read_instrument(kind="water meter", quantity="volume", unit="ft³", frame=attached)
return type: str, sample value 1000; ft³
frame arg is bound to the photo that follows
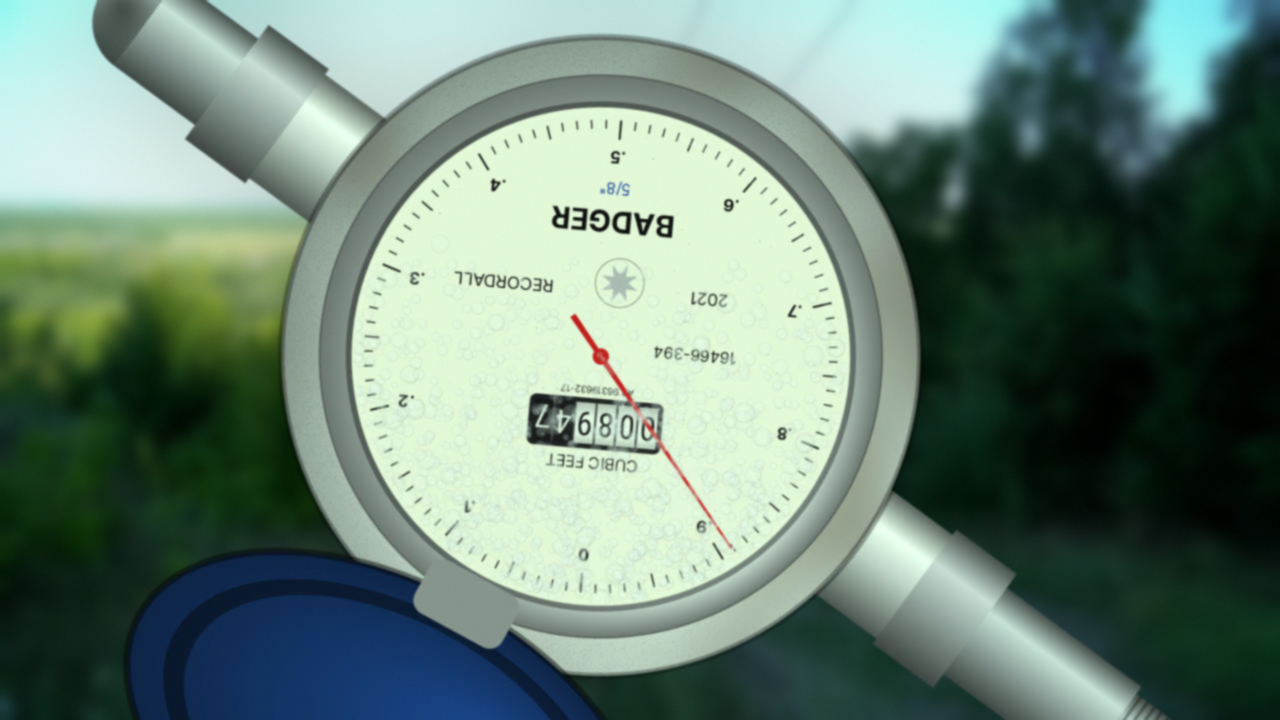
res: 8946.89; ft³
